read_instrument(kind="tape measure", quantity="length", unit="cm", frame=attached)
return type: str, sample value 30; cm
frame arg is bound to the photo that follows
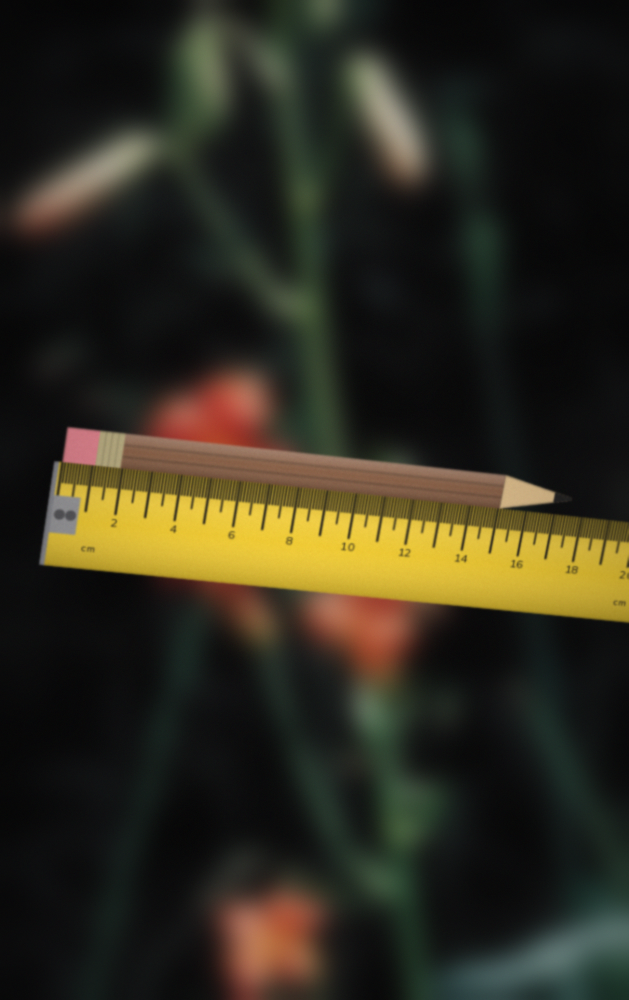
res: 17.5; cm
